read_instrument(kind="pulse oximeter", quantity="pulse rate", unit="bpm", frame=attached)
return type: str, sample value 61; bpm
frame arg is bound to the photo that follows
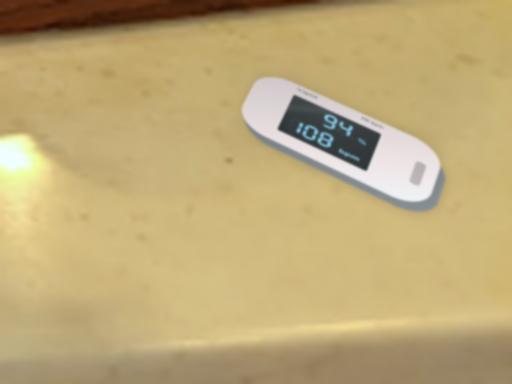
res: 108; bpm
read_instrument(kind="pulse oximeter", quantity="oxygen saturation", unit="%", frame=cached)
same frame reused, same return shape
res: 94; %
